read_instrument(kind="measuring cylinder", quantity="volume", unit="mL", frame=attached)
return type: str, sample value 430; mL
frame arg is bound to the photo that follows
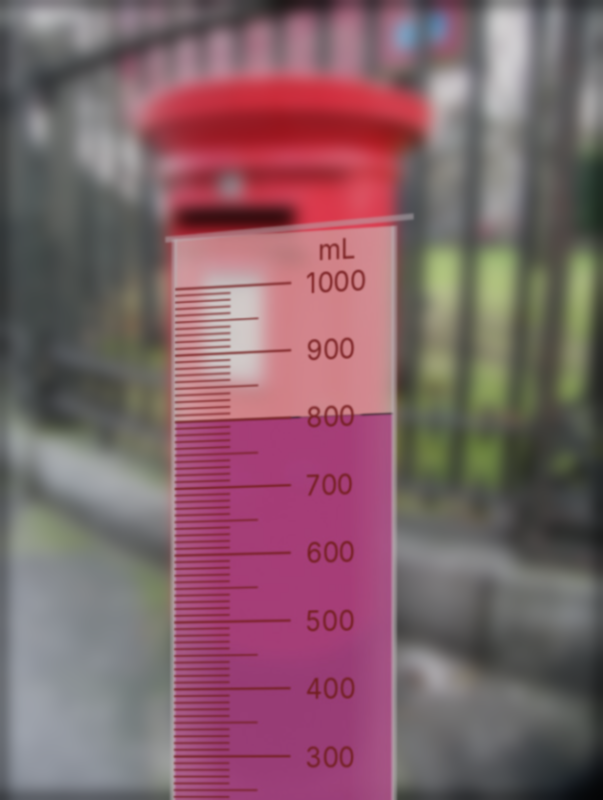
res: 800; mL
